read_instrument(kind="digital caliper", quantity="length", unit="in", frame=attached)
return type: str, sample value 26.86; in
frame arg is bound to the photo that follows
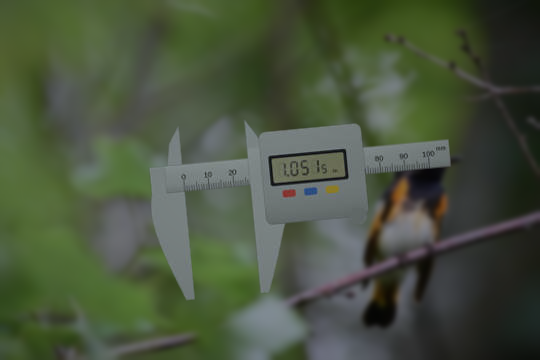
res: 1.0515; in
